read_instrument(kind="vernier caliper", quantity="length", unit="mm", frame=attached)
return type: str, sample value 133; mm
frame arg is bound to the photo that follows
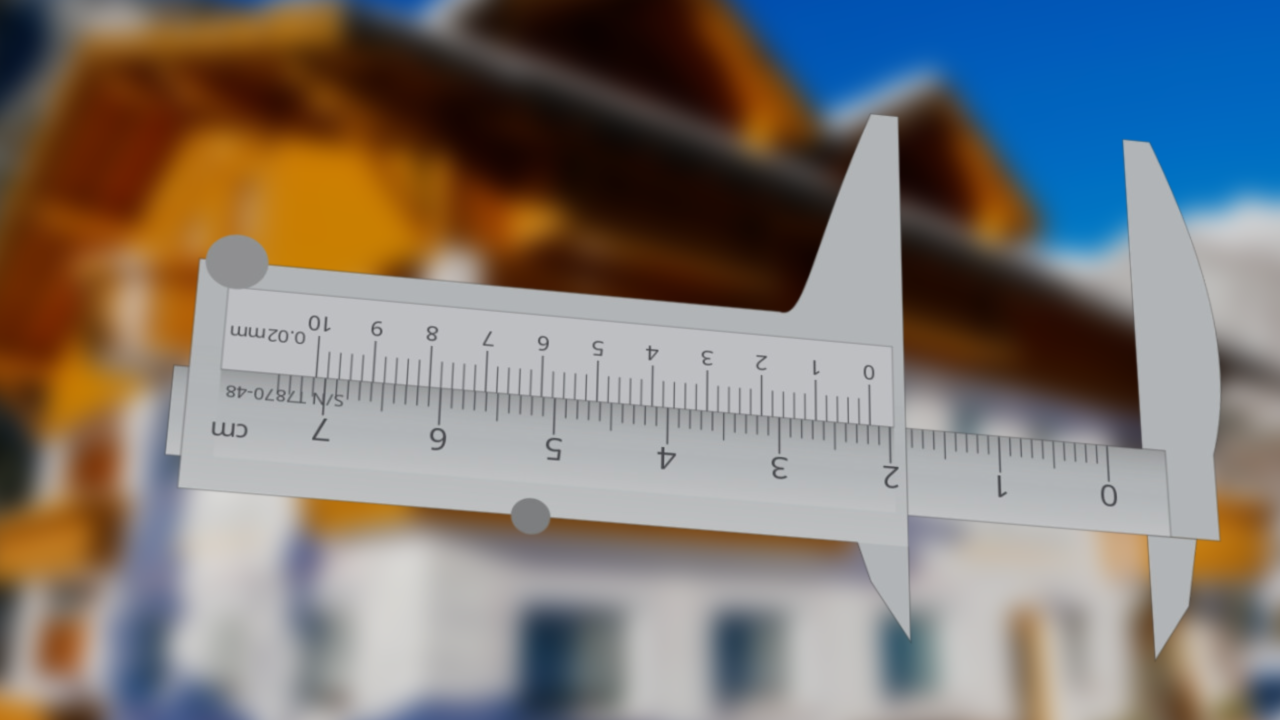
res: 21.8; mm
